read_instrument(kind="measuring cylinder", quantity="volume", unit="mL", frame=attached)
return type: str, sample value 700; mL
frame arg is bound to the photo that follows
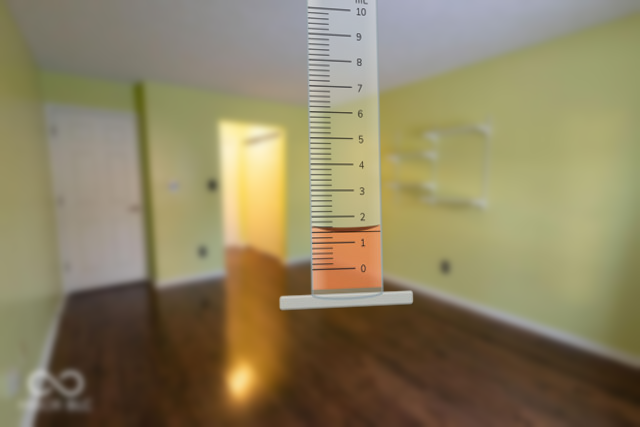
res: 1.4; mL
